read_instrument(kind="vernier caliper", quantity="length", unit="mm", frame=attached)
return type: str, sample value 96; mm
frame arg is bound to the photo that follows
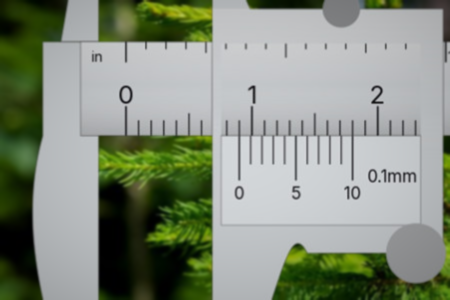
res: 9.0; mm
